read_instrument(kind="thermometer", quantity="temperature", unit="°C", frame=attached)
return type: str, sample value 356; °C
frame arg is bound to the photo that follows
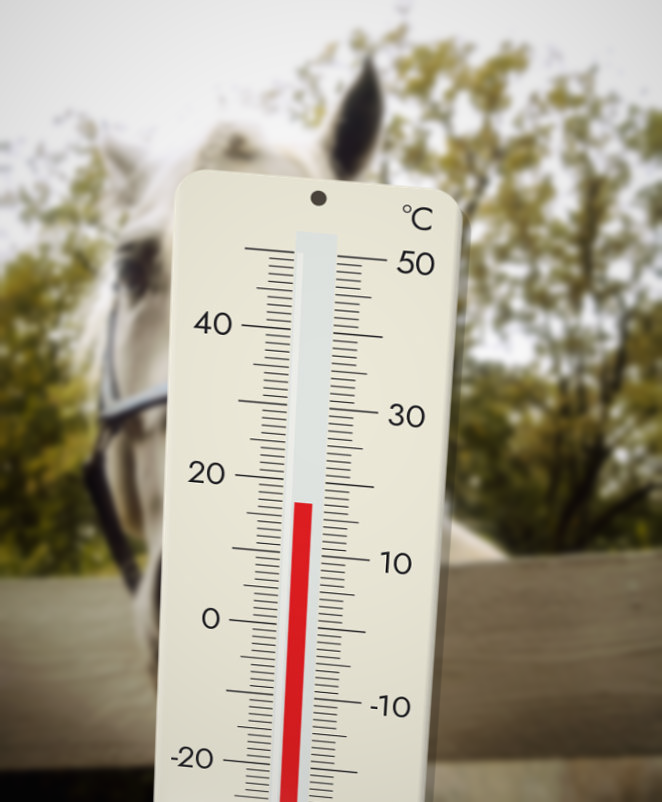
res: 17; °C
